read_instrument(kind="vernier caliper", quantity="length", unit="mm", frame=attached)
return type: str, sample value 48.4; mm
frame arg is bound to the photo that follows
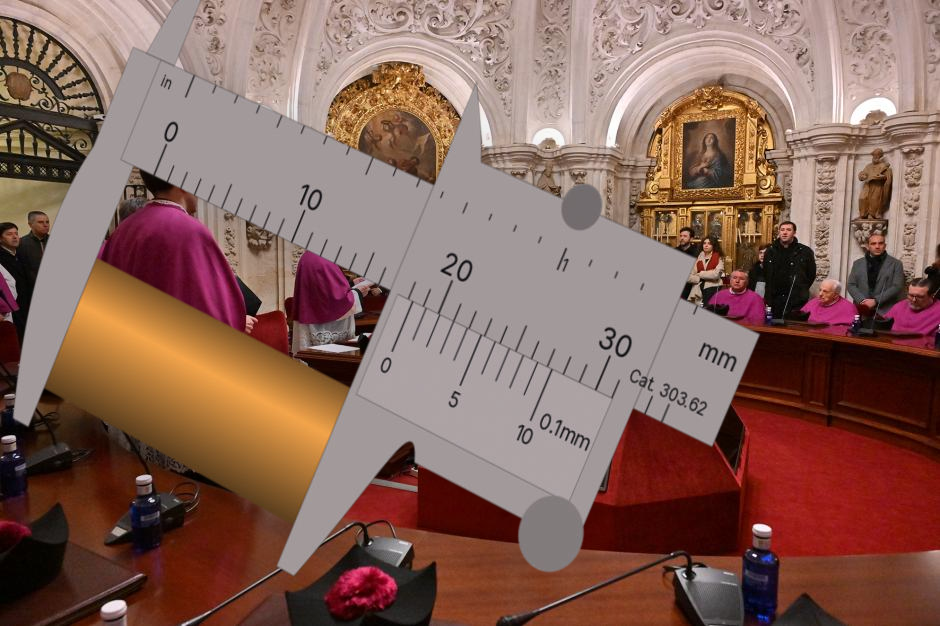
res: 18.3; mm
